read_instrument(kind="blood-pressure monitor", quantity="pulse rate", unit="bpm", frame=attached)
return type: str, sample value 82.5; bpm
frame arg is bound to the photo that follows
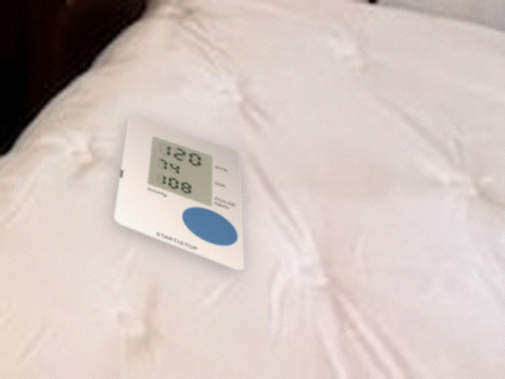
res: 108; bpm
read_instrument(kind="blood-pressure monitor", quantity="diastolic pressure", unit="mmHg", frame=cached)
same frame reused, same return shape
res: 74; mmHg
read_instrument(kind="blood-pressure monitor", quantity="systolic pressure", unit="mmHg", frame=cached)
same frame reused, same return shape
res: 120; mmHg
